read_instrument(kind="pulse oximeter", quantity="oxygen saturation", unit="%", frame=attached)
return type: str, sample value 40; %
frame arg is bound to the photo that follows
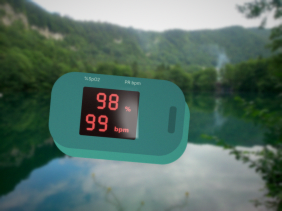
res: 98; %
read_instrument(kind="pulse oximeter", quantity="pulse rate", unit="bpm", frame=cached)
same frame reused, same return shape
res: 99; bpm
